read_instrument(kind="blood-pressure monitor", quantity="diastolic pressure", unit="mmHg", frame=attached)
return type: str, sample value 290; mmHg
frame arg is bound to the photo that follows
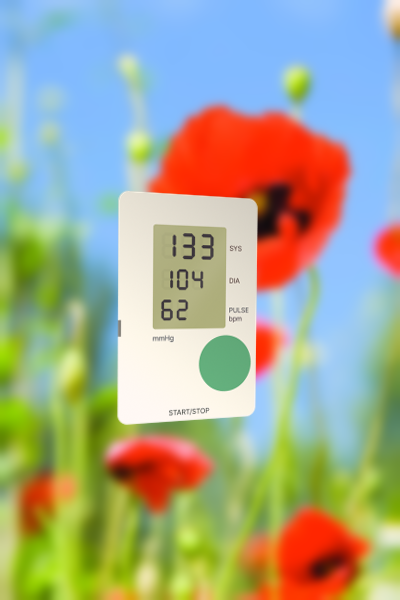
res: 104; mmHg
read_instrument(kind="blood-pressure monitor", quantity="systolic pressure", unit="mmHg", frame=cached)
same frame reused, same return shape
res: 133; mmHg
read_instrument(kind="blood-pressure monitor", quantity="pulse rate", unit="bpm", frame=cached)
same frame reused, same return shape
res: 62; bpm
